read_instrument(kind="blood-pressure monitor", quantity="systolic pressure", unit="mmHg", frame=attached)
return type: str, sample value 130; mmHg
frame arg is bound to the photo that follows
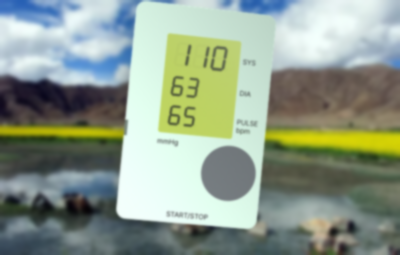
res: 110; mmHg
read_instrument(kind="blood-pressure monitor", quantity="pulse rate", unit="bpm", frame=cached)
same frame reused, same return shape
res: 65; bpm
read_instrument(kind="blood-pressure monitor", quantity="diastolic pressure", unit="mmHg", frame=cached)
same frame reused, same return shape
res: 63; mmHg
